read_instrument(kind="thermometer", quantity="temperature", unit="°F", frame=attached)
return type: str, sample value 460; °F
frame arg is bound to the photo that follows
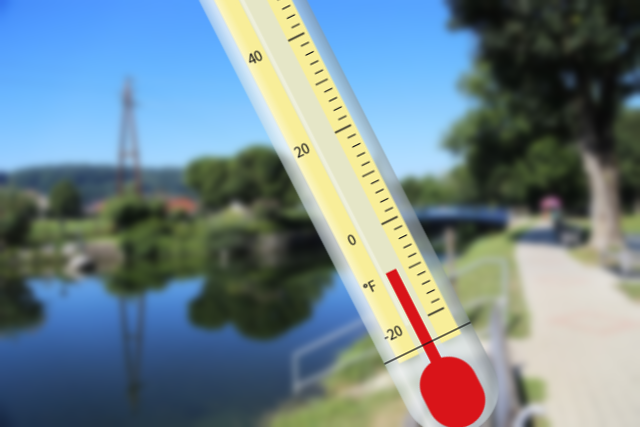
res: -9; °F
